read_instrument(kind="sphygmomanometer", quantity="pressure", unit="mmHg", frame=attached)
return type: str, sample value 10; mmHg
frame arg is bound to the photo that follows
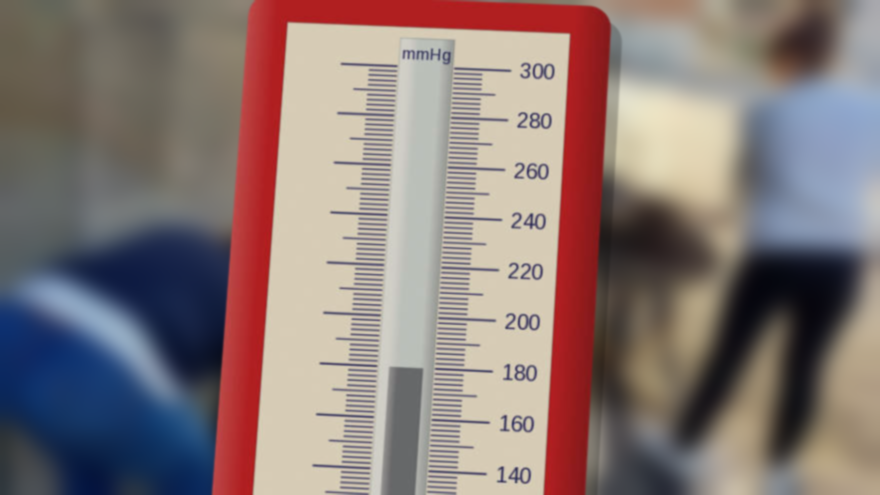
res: 180; mmHg
